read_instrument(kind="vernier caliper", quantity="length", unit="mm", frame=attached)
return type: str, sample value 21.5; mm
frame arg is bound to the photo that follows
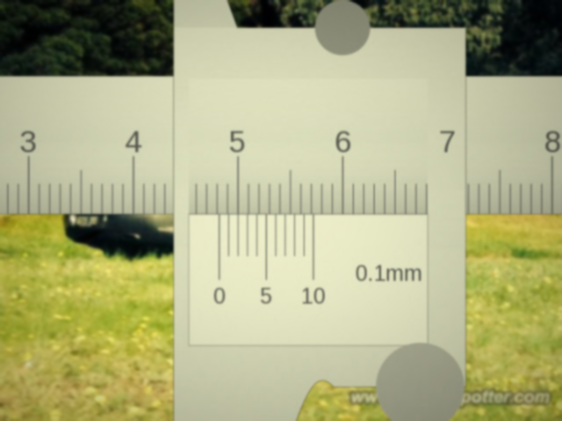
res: 48.2; mm
